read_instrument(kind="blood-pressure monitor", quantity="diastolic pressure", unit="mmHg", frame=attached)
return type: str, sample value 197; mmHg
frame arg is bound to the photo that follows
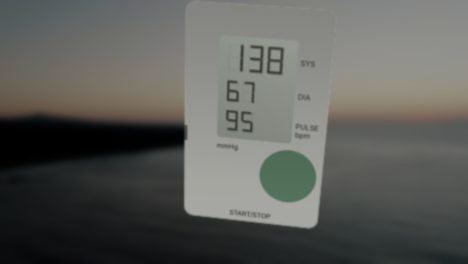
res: 67; mmHg
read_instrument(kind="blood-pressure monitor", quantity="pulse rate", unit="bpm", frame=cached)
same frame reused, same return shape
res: 95; bpm
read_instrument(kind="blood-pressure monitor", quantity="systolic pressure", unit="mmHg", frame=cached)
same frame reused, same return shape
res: 138; mmHg
